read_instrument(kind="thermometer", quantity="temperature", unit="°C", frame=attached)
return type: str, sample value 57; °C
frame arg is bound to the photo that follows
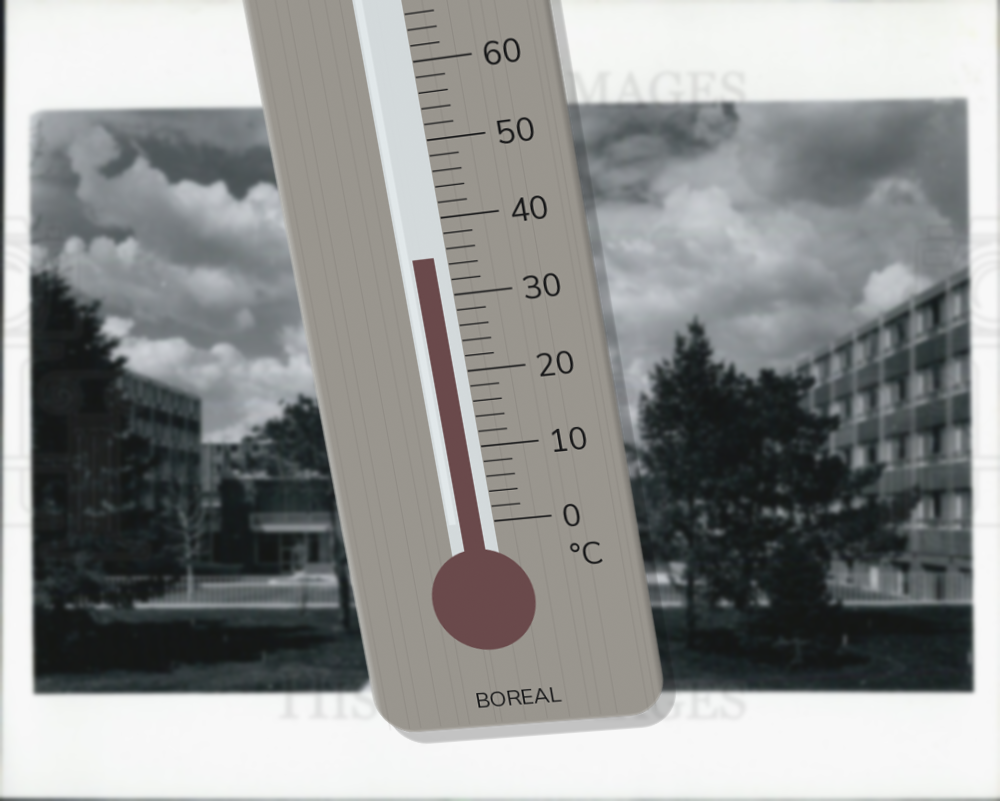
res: 35; °C
